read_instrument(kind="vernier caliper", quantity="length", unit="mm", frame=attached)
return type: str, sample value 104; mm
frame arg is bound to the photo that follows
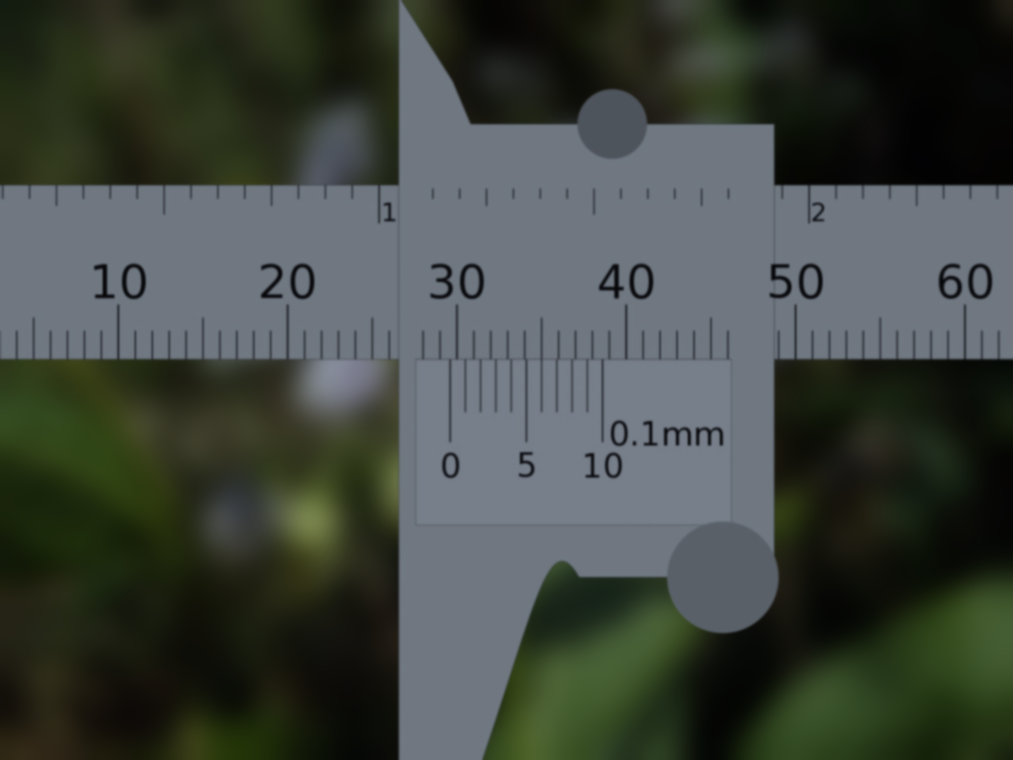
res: 29.6; mm
